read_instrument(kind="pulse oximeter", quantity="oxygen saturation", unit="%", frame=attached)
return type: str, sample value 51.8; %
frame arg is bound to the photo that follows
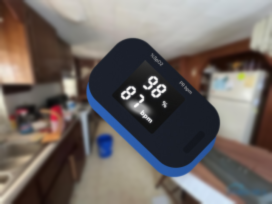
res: 98; %
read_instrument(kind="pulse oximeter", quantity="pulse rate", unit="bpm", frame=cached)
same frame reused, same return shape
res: 87; bpm
